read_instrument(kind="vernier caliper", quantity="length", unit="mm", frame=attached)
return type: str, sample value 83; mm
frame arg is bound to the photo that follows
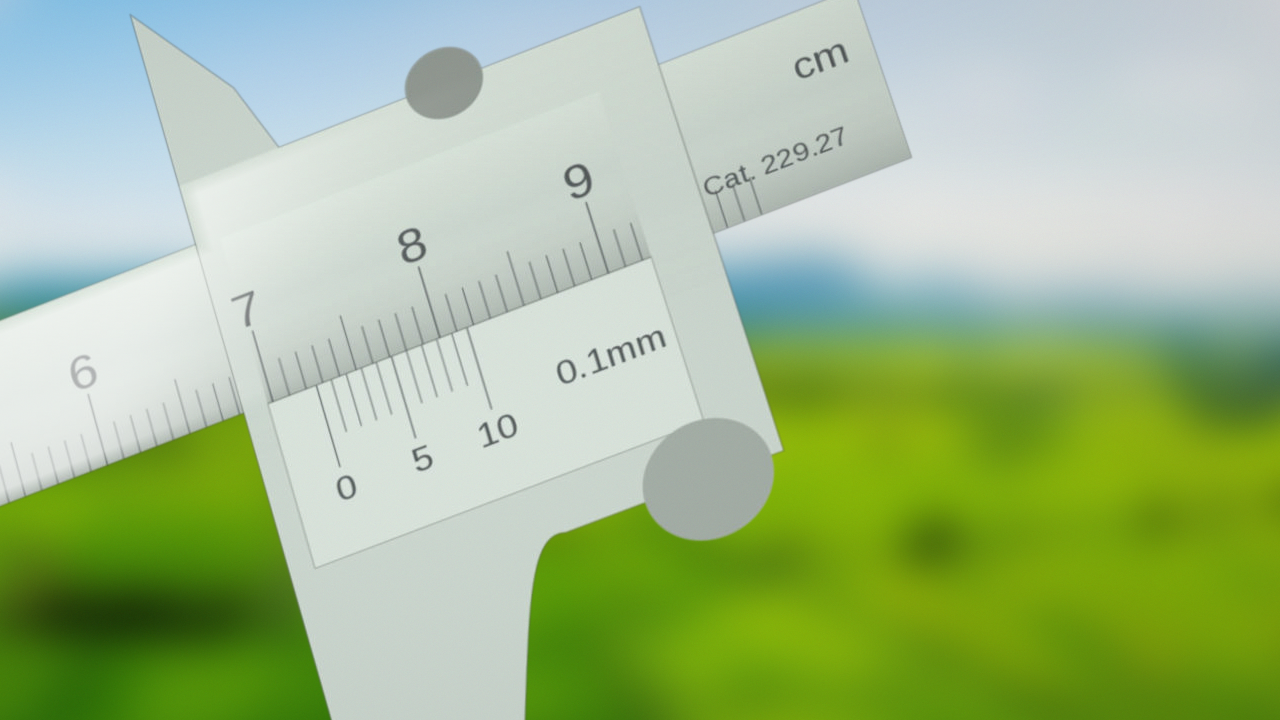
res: 72.6; mm
